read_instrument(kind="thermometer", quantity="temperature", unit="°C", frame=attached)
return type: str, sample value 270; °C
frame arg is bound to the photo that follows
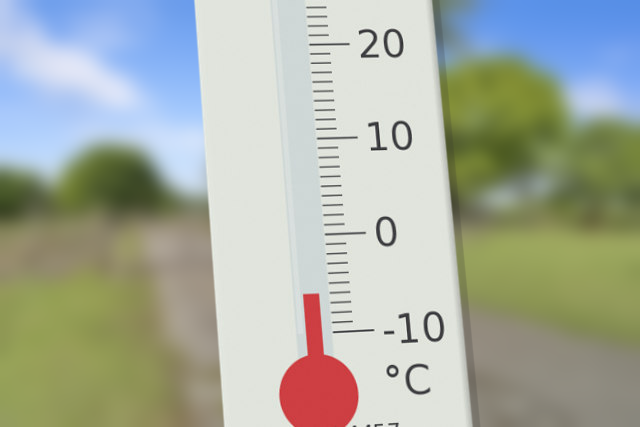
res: -6; °C
